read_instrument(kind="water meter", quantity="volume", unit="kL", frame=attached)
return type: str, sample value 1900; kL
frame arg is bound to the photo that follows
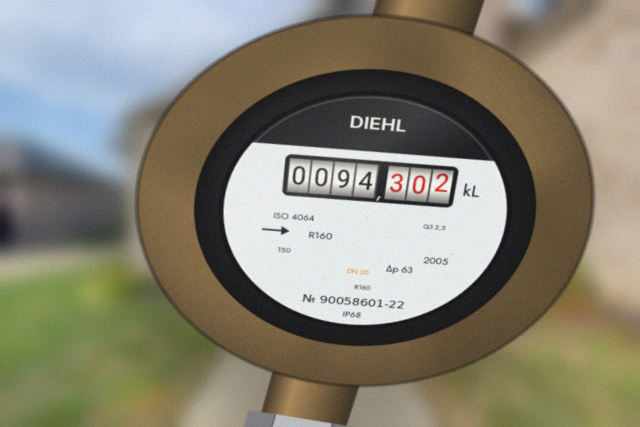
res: 94.302; kL
